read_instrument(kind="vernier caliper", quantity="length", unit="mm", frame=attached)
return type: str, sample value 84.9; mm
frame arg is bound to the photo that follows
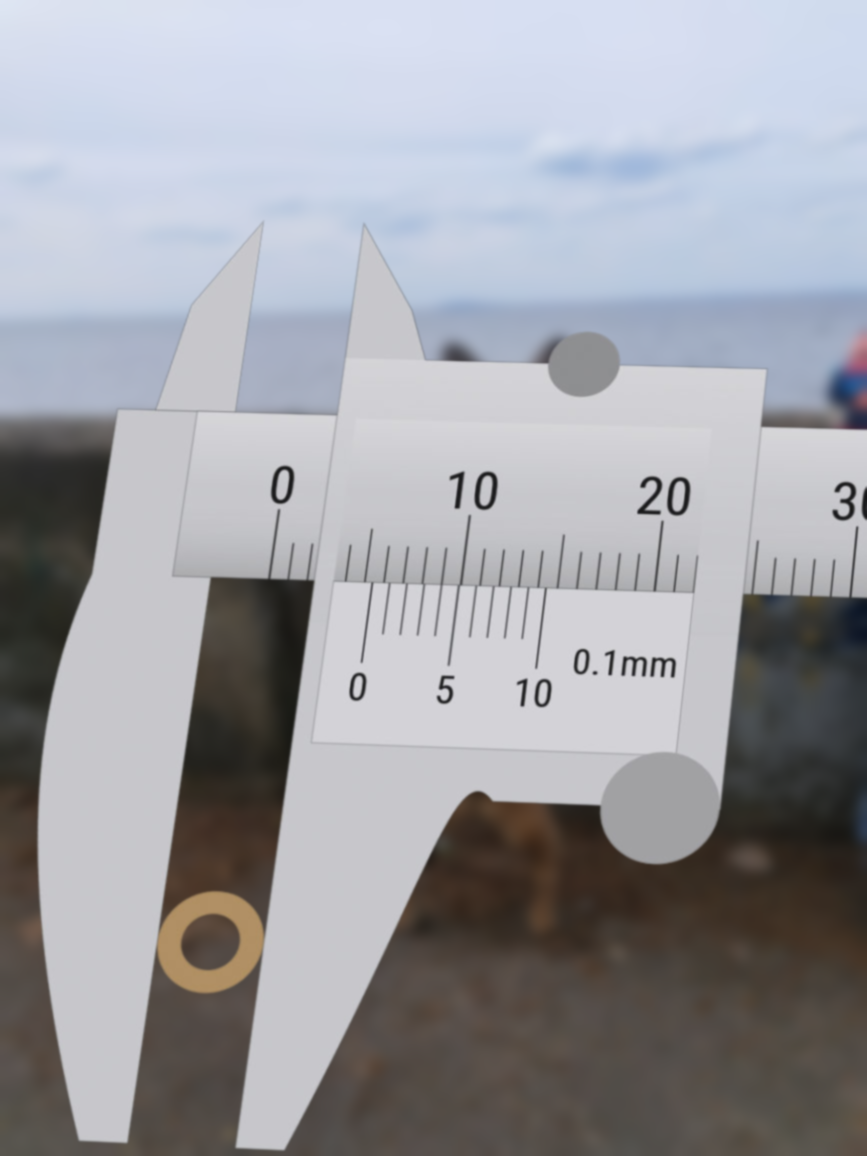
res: 5.4; mm
